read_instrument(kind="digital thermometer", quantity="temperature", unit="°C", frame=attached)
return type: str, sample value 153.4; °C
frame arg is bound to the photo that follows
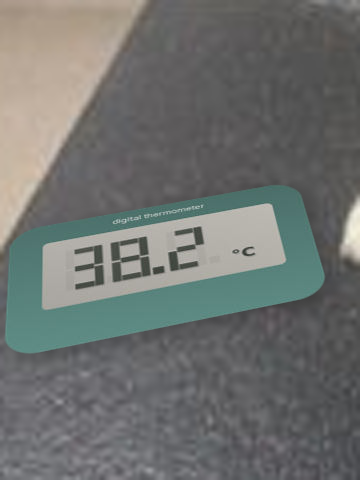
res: 38.2; °C
